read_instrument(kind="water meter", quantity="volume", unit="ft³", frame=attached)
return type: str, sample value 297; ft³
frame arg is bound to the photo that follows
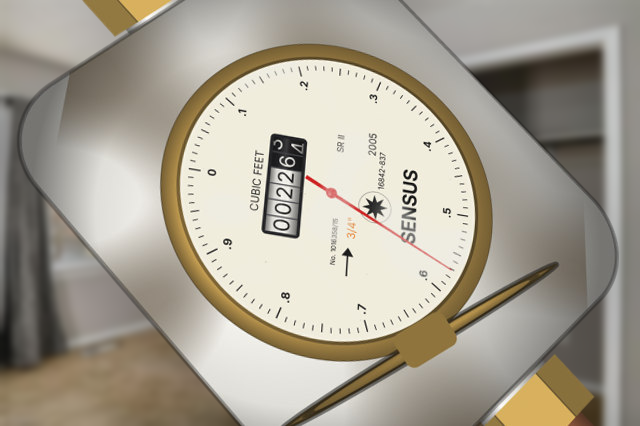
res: 2263.57; ft³
